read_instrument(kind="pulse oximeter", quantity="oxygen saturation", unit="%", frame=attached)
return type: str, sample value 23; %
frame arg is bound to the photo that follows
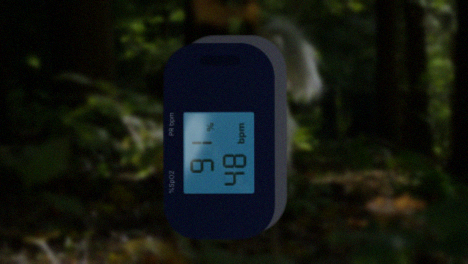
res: 91; %
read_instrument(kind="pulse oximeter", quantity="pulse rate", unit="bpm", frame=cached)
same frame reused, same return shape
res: 48; bpm
